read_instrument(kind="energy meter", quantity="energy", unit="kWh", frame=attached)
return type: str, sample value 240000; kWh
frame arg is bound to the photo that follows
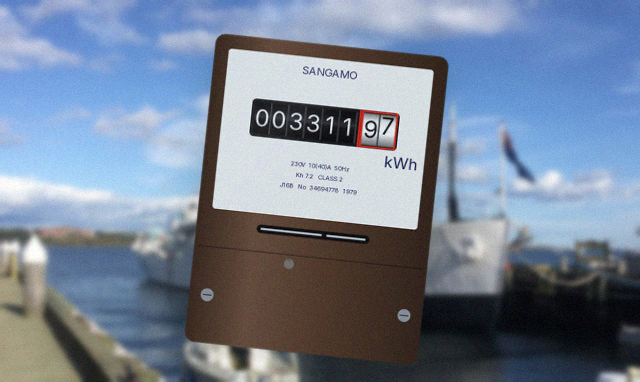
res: 3311.97; kWh
